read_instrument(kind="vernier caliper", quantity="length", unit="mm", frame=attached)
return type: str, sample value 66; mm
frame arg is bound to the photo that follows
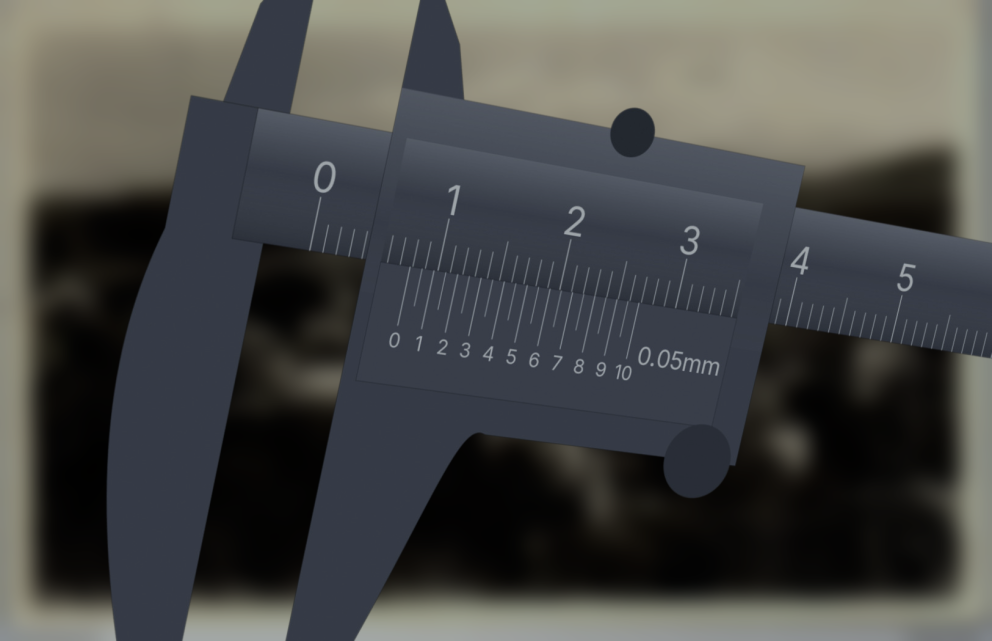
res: 7.8; mm
